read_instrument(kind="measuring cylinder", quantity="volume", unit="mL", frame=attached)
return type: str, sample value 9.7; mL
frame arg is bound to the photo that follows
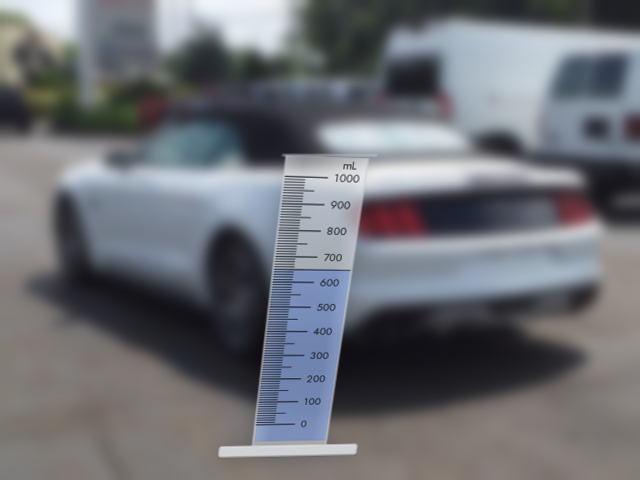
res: 650; mL
